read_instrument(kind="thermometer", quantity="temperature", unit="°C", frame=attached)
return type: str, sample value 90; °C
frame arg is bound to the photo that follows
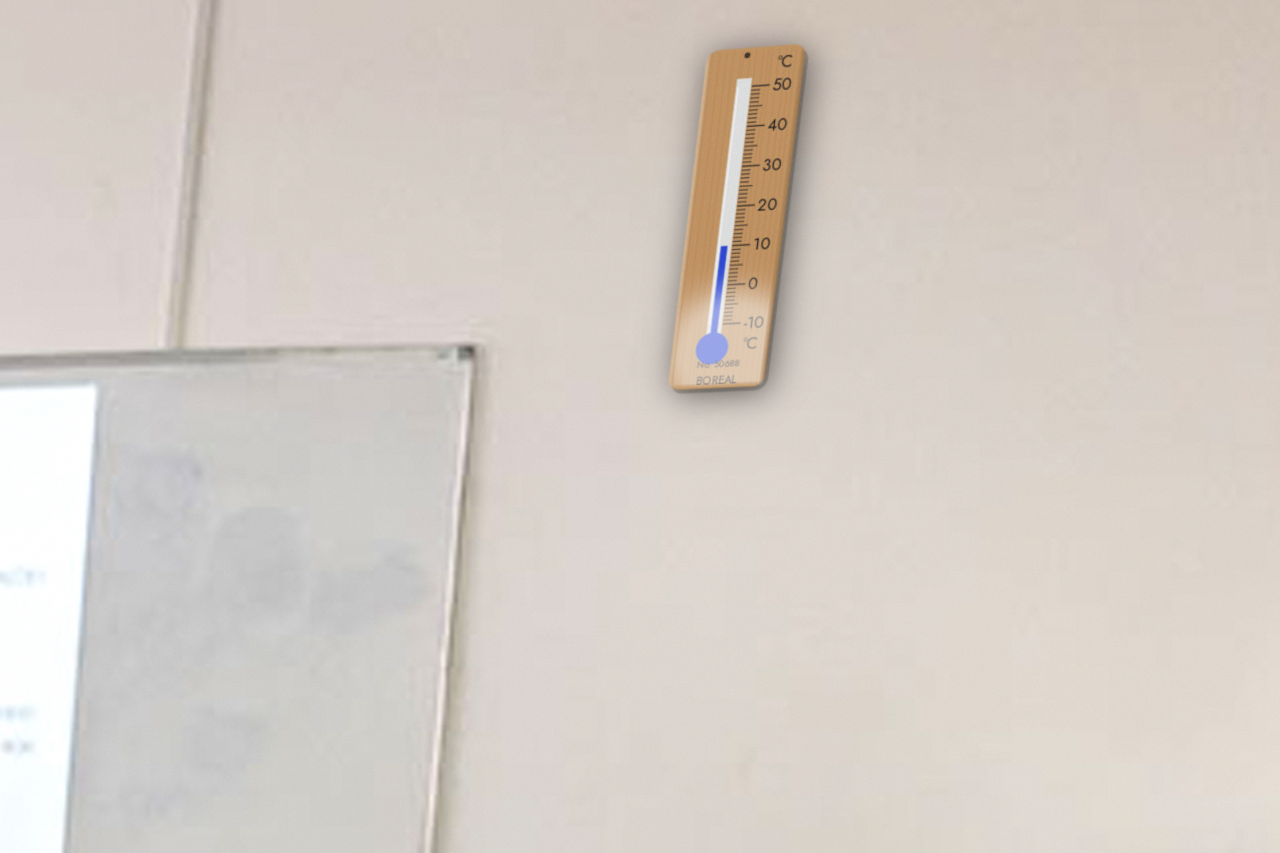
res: 10; °C
